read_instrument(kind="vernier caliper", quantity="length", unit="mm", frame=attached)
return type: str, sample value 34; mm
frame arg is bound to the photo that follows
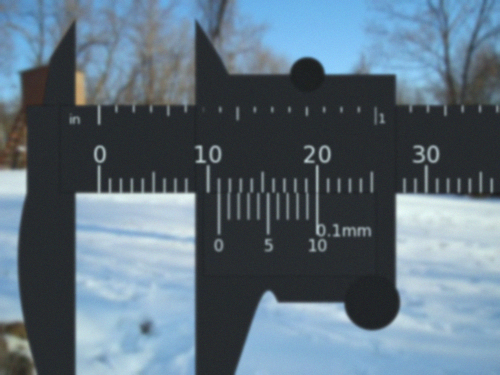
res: 11.0; mm
